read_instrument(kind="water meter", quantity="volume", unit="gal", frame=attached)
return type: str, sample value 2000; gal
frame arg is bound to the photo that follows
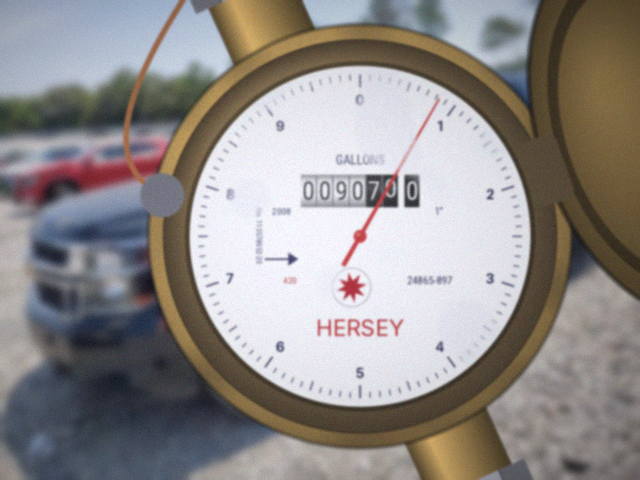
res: 90700.8; gal
